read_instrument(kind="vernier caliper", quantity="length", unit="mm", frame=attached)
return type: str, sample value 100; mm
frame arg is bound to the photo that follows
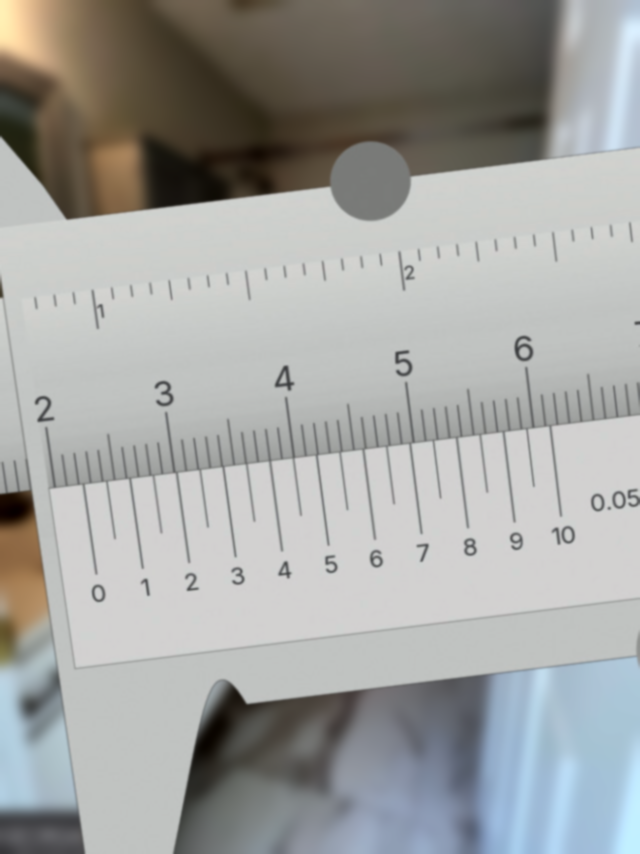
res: 22.4; mm
